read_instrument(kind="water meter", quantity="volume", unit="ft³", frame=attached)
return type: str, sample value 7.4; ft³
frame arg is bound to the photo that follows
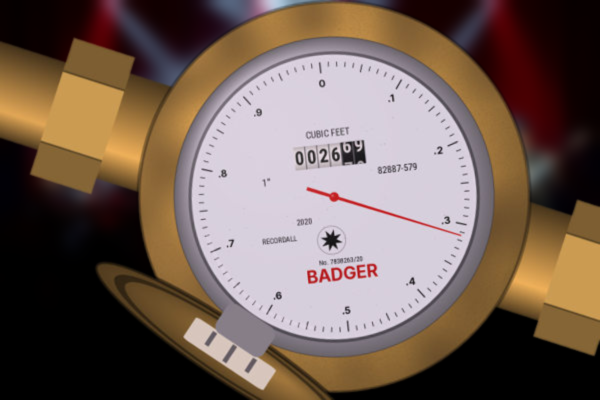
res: 2669.31; ft³
